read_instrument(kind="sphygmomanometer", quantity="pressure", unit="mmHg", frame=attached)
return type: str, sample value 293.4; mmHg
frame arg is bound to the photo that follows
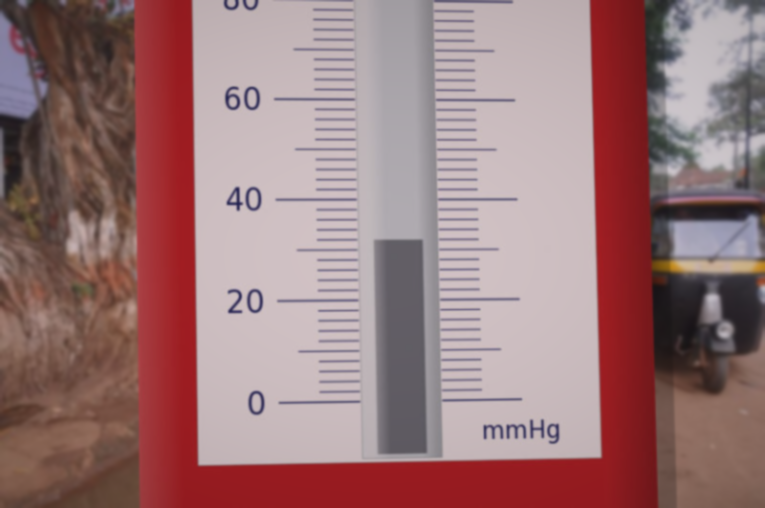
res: 32; mmHg
